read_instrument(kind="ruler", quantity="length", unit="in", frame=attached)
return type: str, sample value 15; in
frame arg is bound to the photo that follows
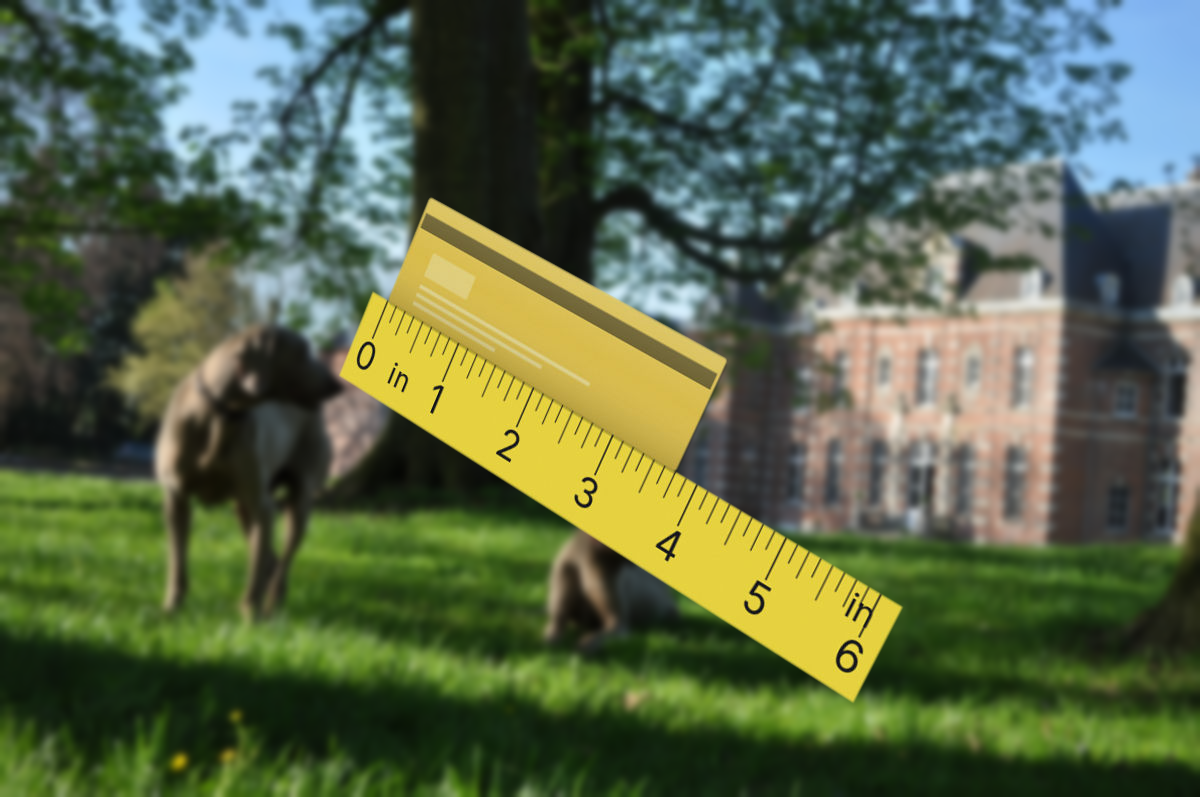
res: 3.75; in
